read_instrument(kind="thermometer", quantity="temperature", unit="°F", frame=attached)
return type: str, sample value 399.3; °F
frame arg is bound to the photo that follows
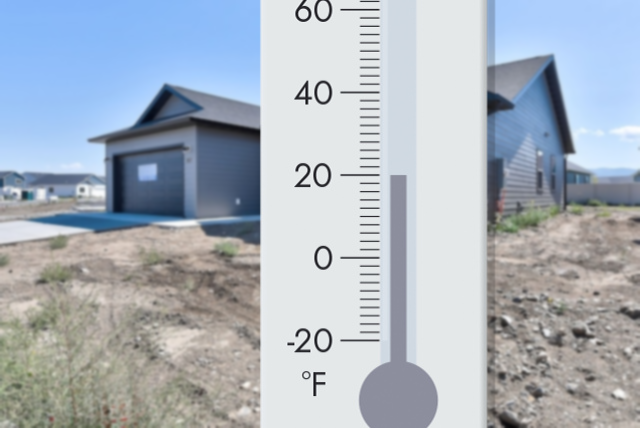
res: 20; °F
